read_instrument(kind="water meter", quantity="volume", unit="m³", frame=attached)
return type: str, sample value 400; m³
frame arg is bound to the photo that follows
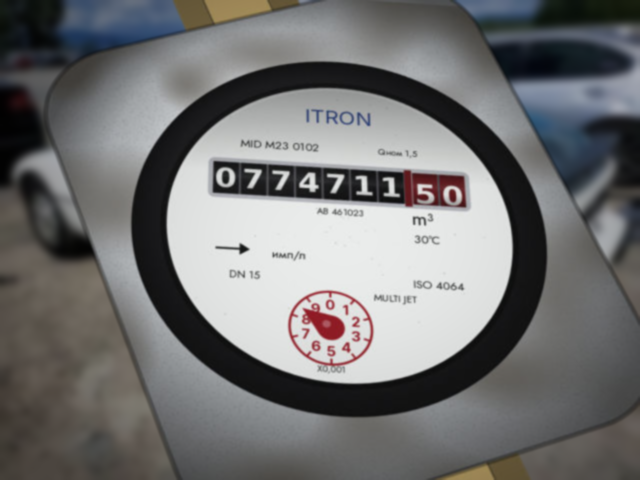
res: 774711.498; m³
